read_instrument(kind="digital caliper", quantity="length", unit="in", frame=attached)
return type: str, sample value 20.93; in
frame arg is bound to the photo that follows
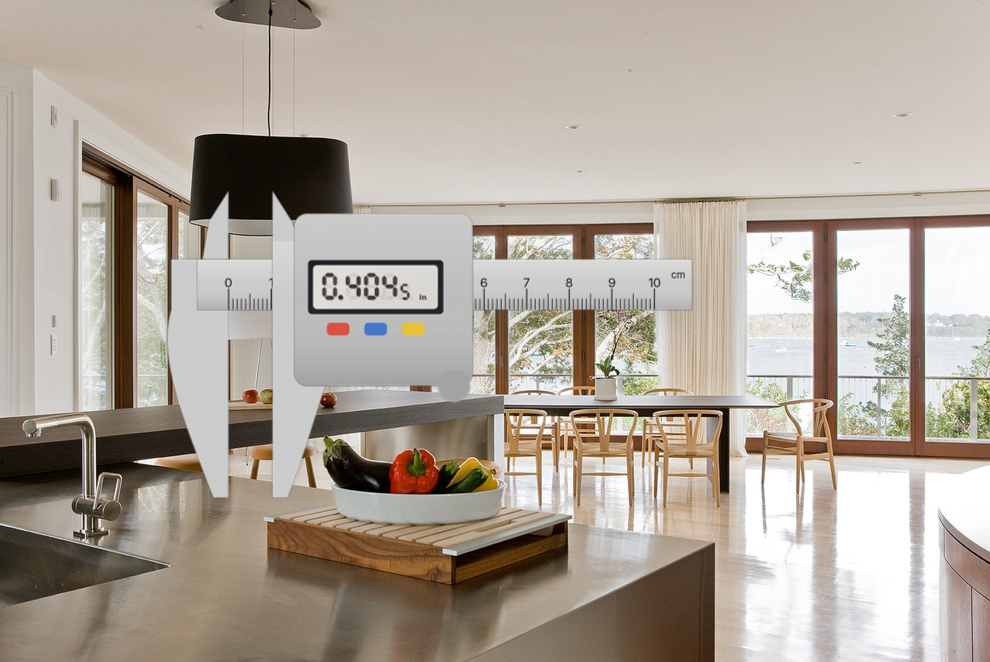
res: 0.4045; in
